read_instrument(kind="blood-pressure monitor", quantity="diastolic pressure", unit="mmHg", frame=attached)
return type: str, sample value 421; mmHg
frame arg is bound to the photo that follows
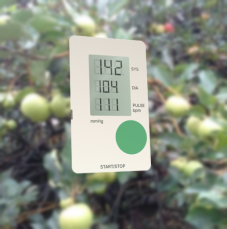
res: 104; mmHg
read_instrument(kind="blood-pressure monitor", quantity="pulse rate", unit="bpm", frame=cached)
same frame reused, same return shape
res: 111; bpm
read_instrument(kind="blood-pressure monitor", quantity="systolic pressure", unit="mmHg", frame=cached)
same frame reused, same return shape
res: 142; mmHg
